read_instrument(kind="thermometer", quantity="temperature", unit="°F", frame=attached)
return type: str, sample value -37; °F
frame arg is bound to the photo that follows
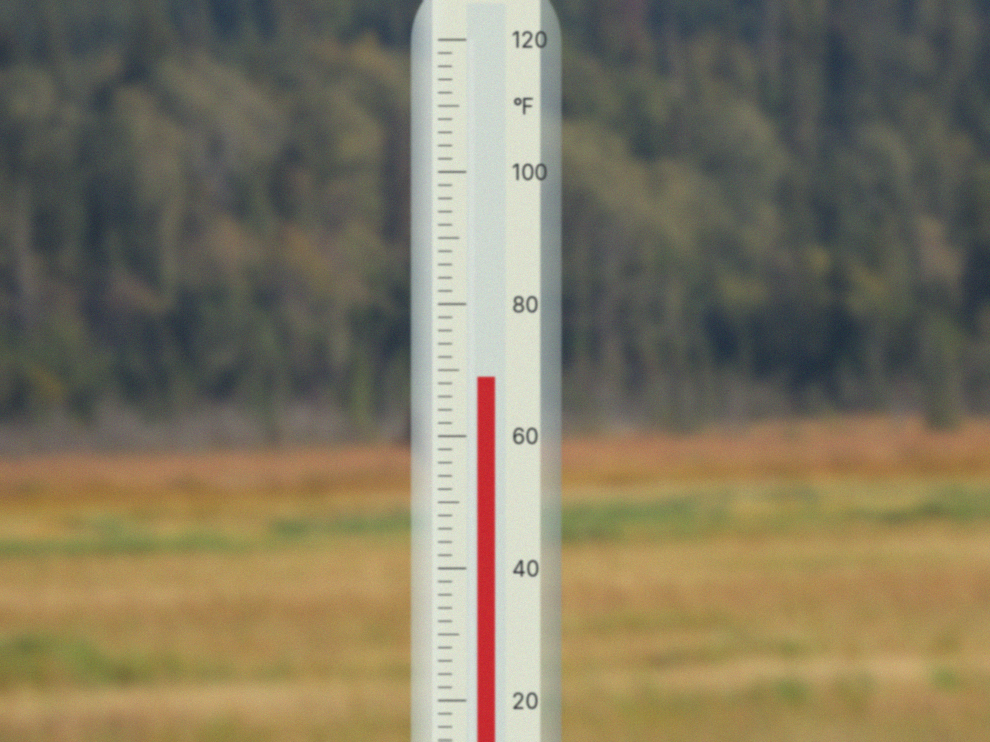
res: 69; °F
